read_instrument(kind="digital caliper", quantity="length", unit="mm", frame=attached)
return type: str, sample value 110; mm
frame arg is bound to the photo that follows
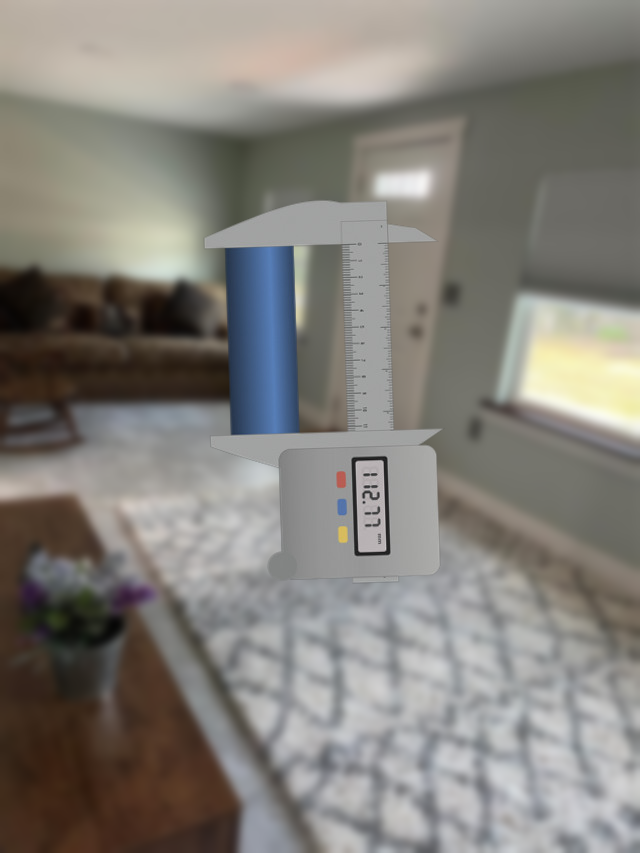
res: 112.77; mm
